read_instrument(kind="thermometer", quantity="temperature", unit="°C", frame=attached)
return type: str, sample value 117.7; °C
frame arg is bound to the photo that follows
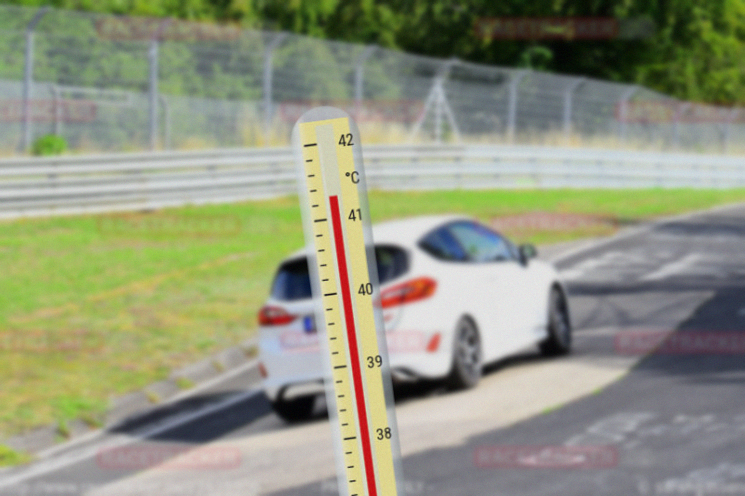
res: 41.3; °C
